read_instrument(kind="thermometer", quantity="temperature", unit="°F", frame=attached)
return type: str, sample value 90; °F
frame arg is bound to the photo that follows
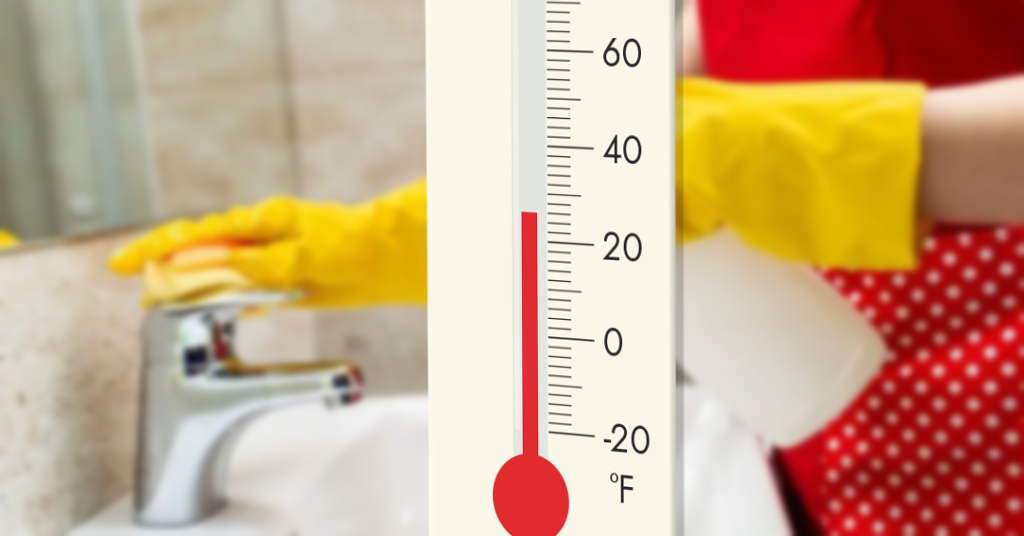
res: 26; °F
